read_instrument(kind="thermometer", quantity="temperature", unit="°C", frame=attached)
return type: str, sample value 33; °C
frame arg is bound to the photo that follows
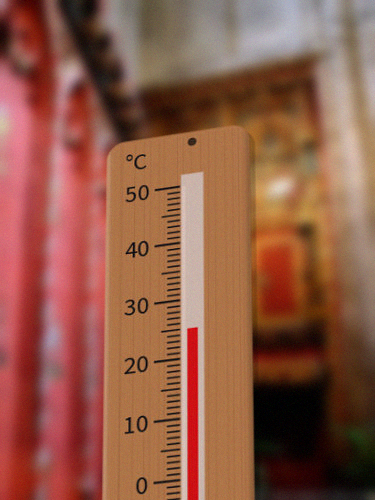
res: 25; °C
